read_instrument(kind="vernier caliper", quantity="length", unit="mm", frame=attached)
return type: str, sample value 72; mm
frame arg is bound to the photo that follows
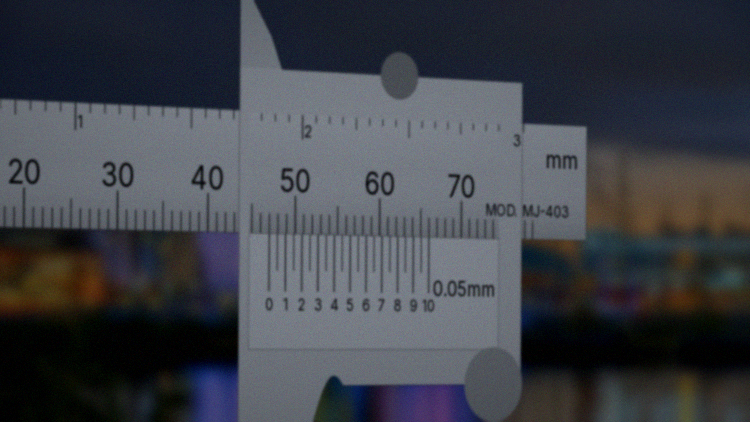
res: 47.0; mm
